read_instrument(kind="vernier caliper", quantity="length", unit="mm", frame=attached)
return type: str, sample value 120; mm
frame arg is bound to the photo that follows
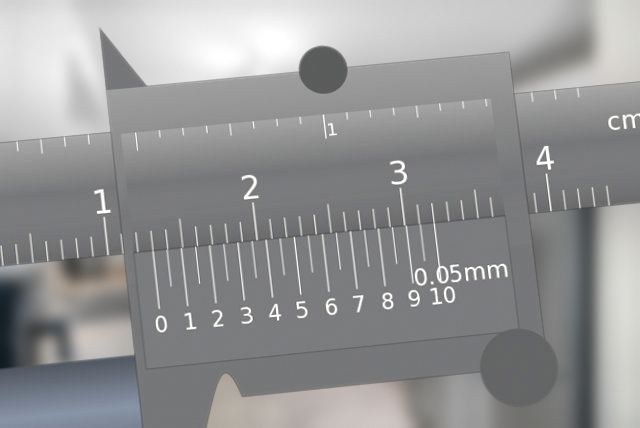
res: 13.0; mm
